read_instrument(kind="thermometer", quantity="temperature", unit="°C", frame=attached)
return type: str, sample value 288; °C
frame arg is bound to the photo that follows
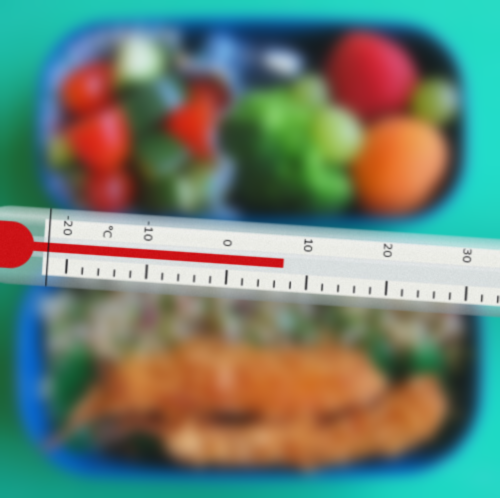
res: 7; °C
